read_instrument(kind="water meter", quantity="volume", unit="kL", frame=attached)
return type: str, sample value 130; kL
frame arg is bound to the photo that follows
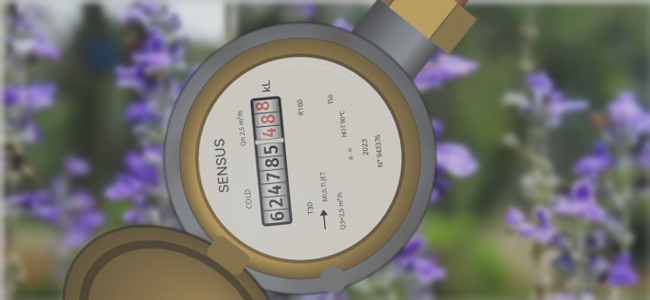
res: 624785.488; kL
